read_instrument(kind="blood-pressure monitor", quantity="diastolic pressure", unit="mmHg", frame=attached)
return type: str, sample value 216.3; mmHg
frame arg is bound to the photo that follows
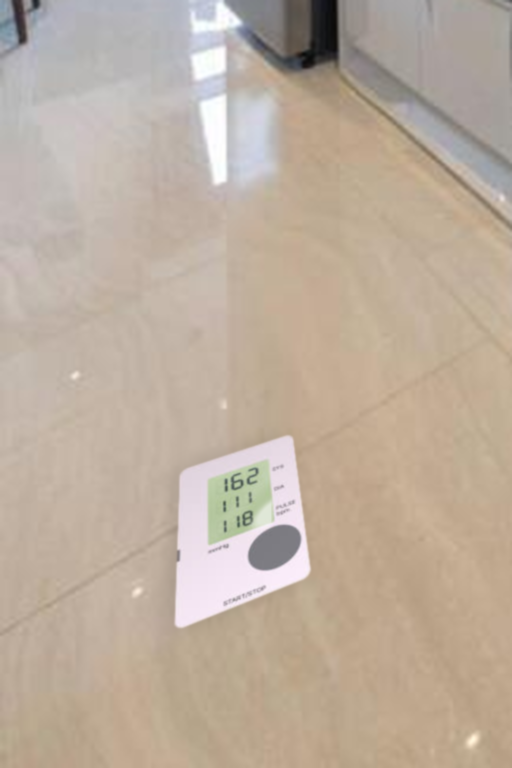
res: 111; mmHg
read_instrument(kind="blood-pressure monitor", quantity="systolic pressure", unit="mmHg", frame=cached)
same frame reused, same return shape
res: 162; mmHg
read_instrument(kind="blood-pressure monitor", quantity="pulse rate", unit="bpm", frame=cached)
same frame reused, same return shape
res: 118; bpm
